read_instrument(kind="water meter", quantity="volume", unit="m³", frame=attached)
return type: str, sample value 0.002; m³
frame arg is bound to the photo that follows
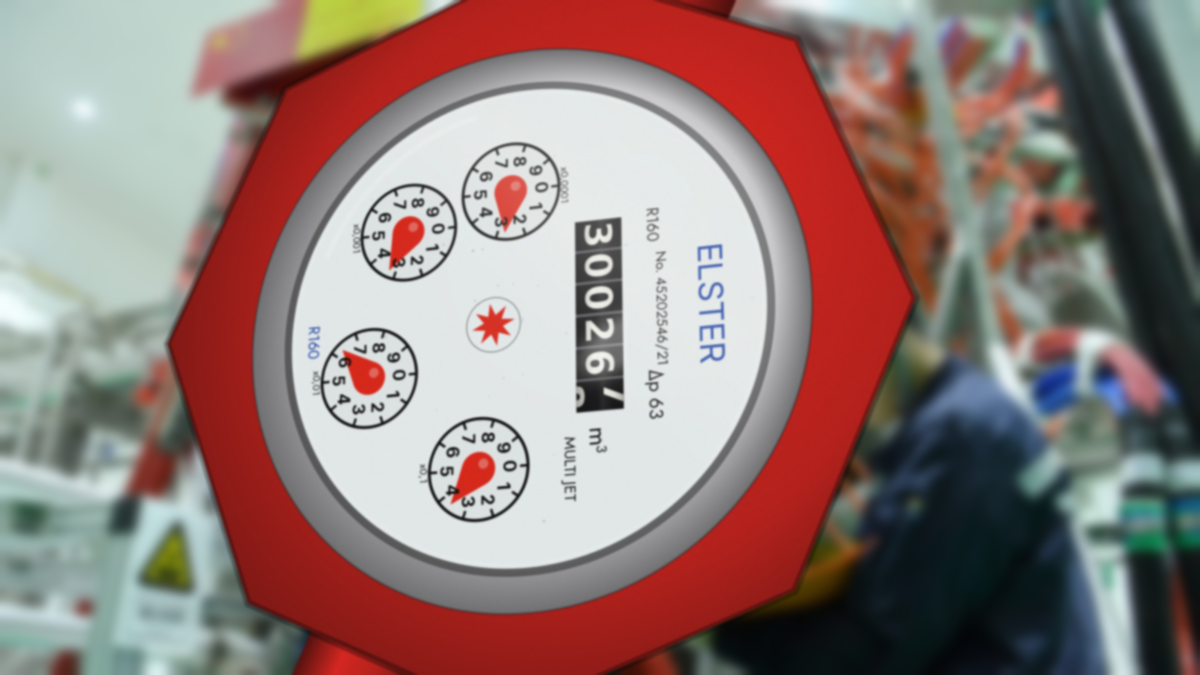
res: 300267.3632; m³
